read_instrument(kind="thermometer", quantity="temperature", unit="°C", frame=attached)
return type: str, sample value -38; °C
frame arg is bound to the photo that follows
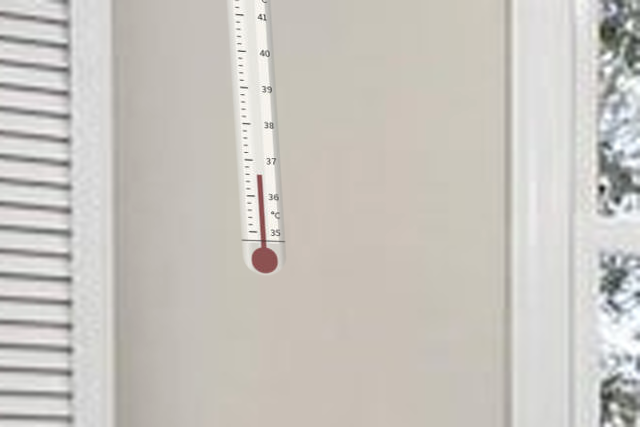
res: 36.6; °C
